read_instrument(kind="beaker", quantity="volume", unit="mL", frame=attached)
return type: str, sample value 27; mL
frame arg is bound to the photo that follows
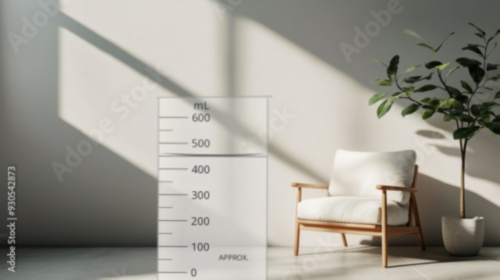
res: 450; mL
